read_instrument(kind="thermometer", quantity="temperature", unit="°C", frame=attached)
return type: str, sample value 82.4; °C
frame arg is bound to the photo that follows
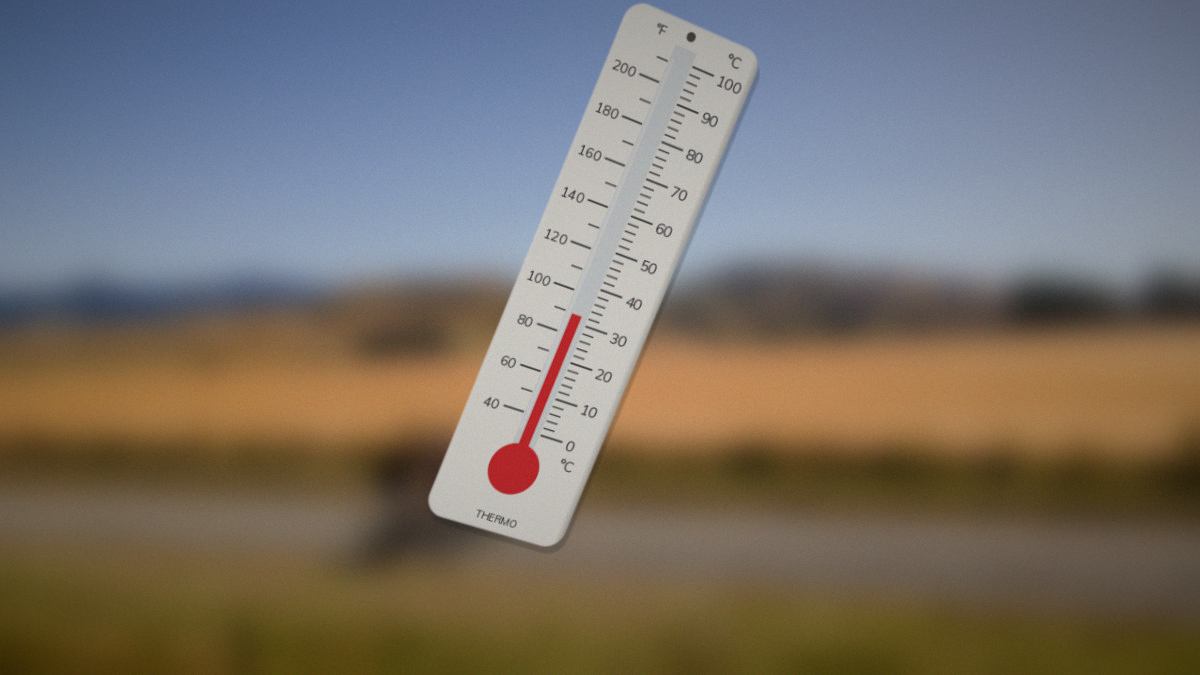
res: 32; °C
